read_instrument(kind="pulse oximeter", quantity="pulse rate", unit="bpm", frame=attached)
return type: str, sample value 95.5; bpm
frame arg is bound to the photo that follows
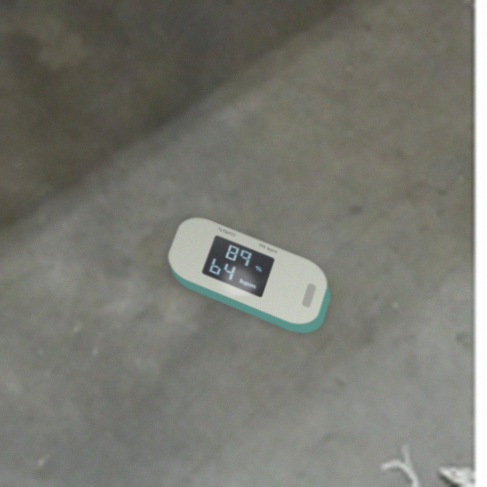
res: 64; bpm
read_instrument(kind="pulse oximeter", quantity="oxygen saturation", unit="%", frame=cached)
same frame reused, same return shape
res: 89; %
